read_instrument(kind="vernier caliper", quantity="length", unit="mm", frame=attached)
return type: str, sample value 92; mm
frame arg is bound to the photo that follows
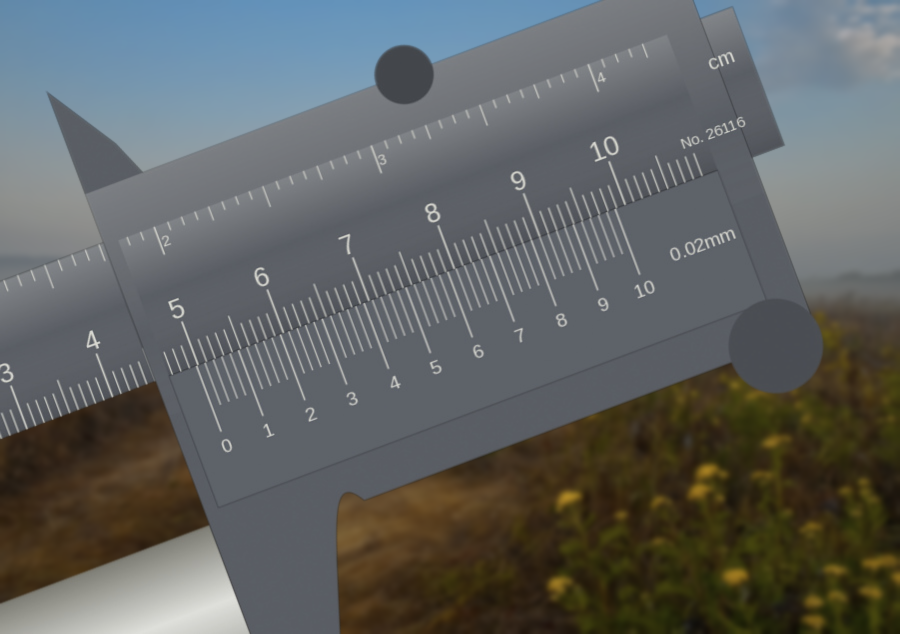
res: 49.8; mm
